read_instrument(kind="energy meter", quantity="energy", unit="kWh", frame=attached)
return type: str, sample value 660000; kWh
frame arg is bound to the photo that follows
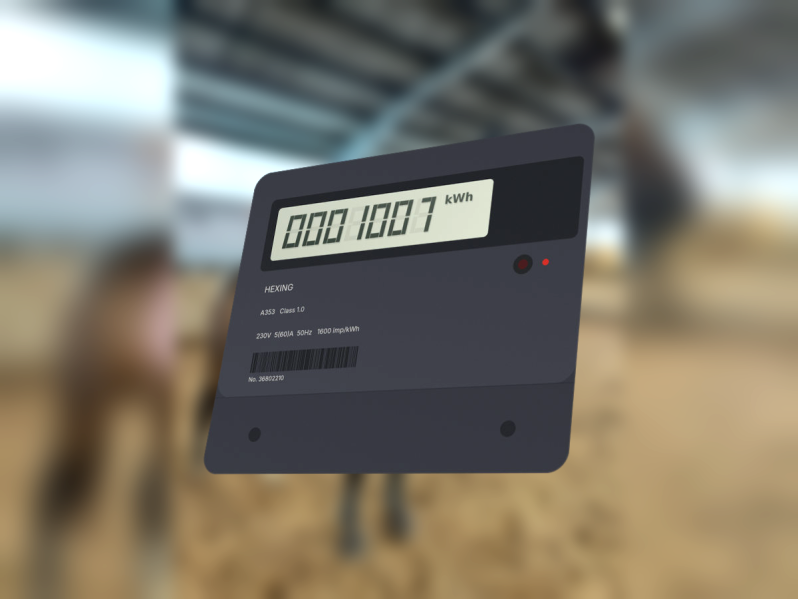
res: 1007; kWh
